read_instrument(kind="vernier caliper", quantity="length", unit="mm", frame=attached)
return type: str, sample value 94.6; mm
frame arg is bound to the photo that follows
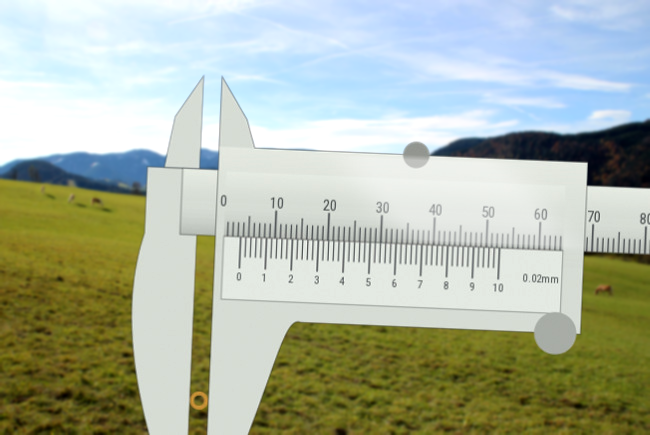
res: 3.5; mm
